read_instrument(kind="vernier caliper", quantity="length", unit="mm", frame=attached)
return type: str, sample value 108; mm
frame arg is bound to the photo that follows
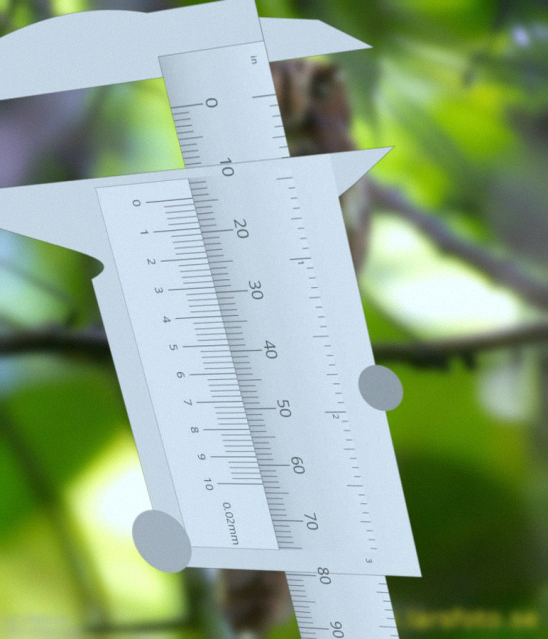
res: 14.4; mm
